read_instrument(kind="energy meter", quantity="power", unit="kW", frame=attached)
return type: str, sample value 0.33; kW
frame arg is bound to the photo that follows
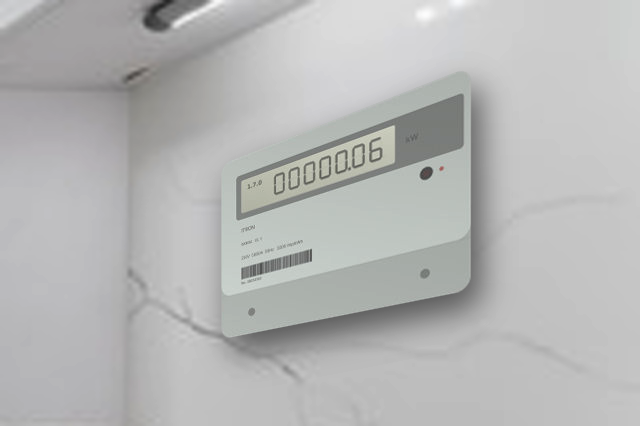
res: 0.06; kW
